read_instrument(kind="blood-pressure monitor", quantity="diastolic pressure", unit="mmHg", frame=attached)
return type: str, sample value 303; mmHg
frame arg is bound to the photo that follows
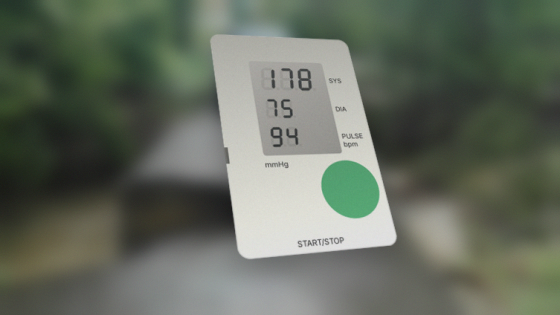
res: 75; mmHg
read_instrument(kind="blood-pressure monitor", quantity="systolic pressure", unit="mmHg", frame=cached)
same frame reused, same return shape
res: 178; mmHg
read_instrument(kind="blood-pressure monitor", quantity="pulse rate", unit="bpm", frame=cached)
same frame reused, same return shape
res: 94; bpm
